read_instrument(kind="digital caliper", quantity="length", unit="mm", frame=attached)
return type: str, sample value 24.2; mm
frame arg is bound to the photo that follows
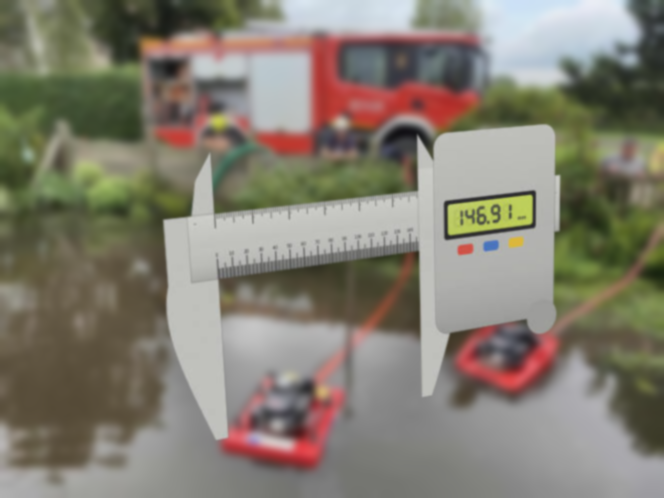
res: 146.91; mm
